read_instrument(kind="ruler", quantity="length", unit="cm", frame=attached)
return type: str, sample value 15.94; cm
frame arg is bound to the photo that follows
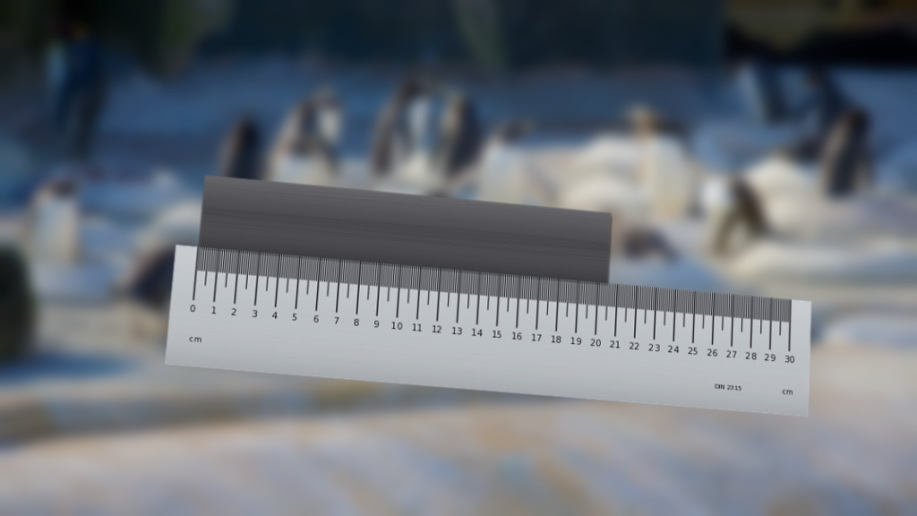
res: 20.5; cm
